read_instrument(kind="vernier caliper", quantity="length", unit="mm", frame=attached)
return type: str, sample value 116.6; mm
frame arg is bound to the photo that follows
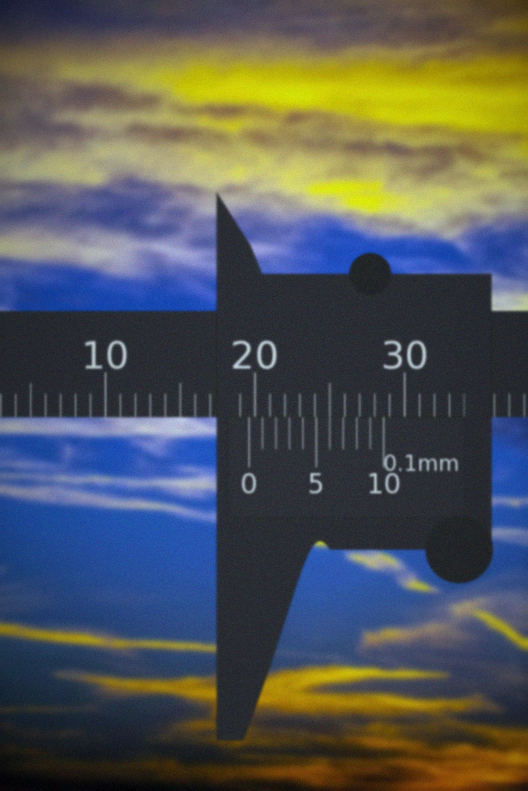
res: 19.6; mm
